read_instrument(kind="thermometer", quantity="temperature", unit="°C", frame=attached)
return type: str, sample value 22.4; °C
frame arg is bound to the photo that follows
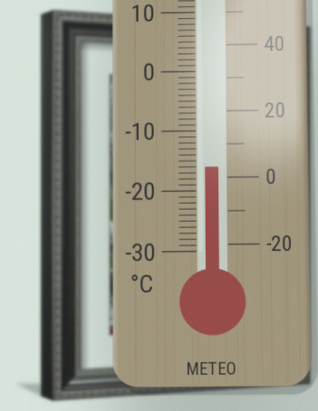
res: -16; °C
